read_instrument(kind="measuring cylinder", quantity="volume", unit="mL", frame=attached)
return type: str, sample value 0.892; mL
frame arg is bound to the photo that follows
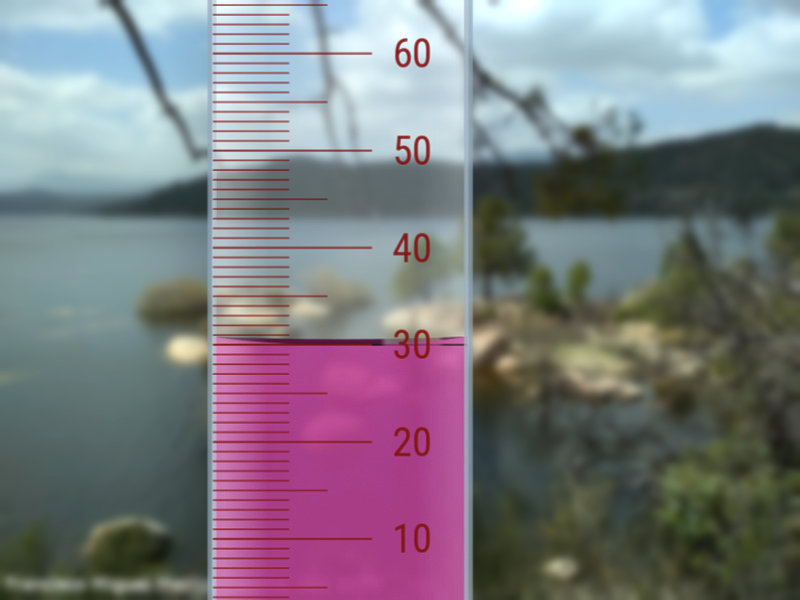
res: 30; mL
